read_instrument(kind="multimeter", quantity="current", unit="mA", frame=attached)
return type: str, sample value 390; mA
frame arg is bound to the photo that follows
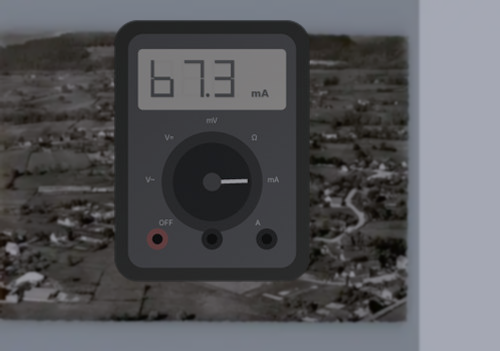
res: 67.3; mA
